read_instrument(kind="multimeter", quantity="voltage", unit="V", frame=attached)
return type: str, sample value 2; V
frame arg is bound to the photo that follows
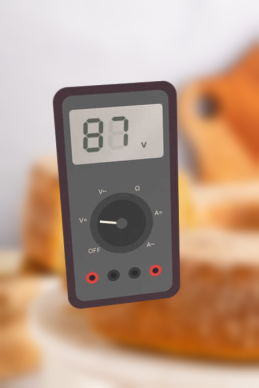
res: 87; V
